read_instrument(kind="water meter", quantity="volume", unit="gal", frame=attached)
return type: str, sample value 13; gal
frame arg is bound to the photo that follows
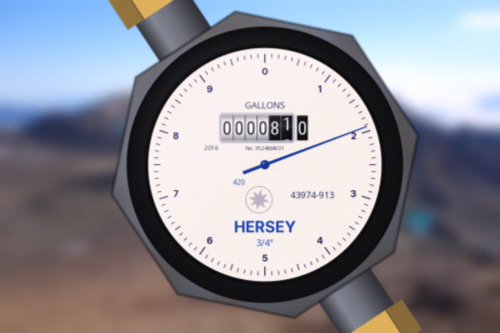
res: 811.9; gal
